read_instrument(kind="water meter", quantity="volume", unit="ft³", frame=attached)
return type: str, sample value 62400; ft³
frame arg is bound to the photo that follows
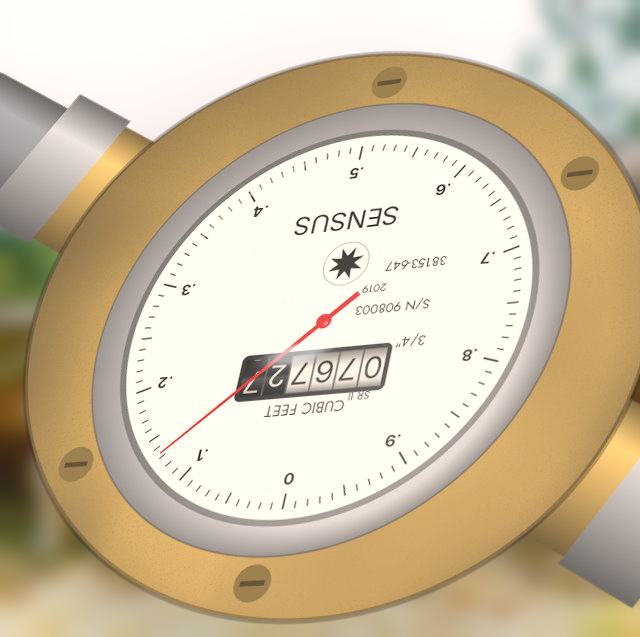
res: 76727.13; ft³
